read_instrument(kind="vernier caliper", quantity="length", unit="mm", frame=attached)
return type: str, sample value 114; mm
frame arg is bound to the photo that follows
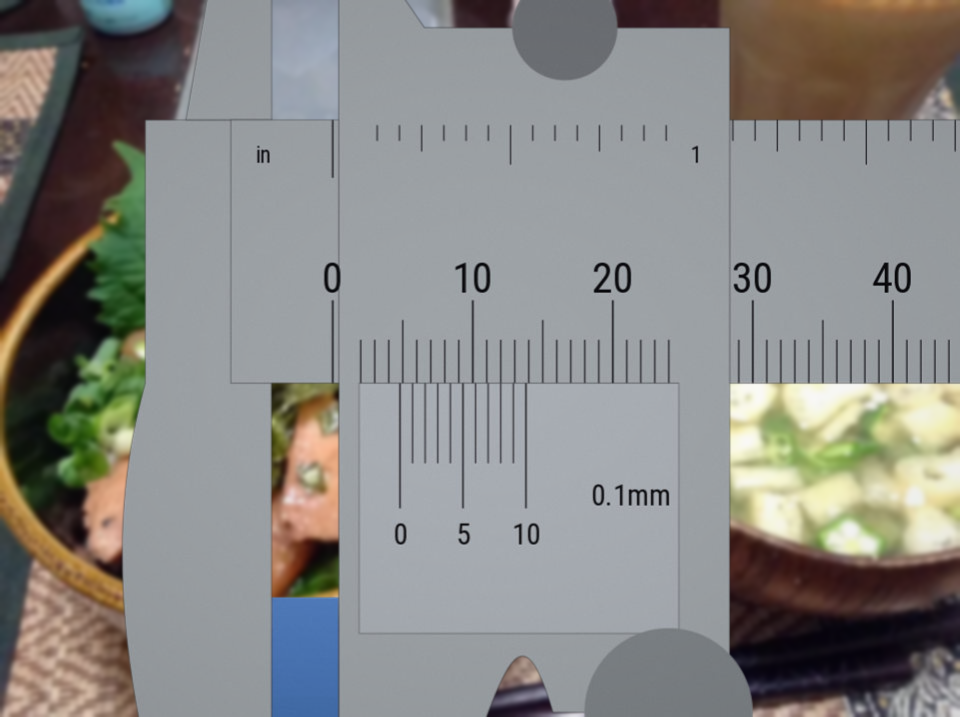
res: 4.8; mm
